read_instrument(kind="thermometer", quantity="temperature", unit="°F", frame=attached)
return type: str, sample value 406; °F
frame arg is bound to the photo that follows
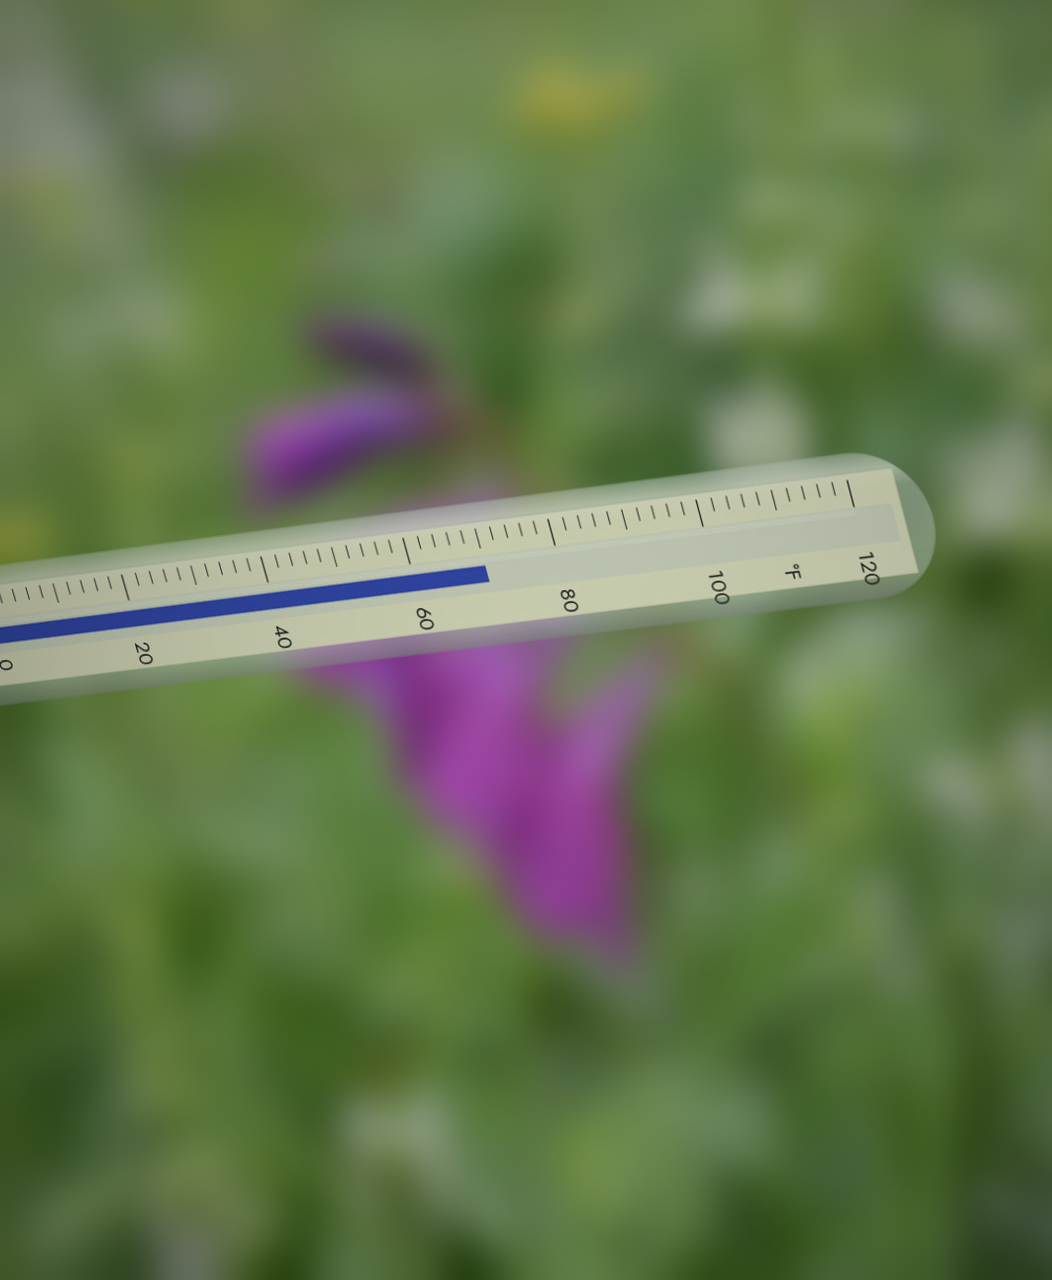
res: 70; °F
